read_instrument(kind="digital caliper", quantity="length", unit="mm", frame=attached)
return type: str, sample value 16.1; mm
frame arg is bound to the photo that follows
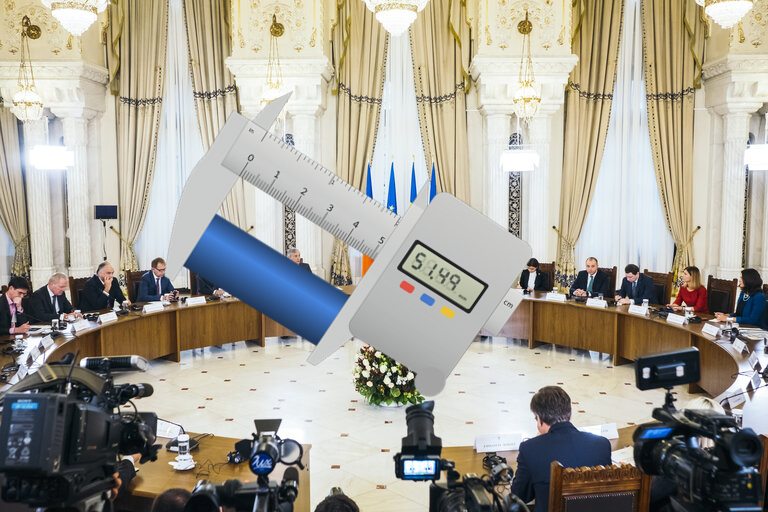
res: 51.49; mm
